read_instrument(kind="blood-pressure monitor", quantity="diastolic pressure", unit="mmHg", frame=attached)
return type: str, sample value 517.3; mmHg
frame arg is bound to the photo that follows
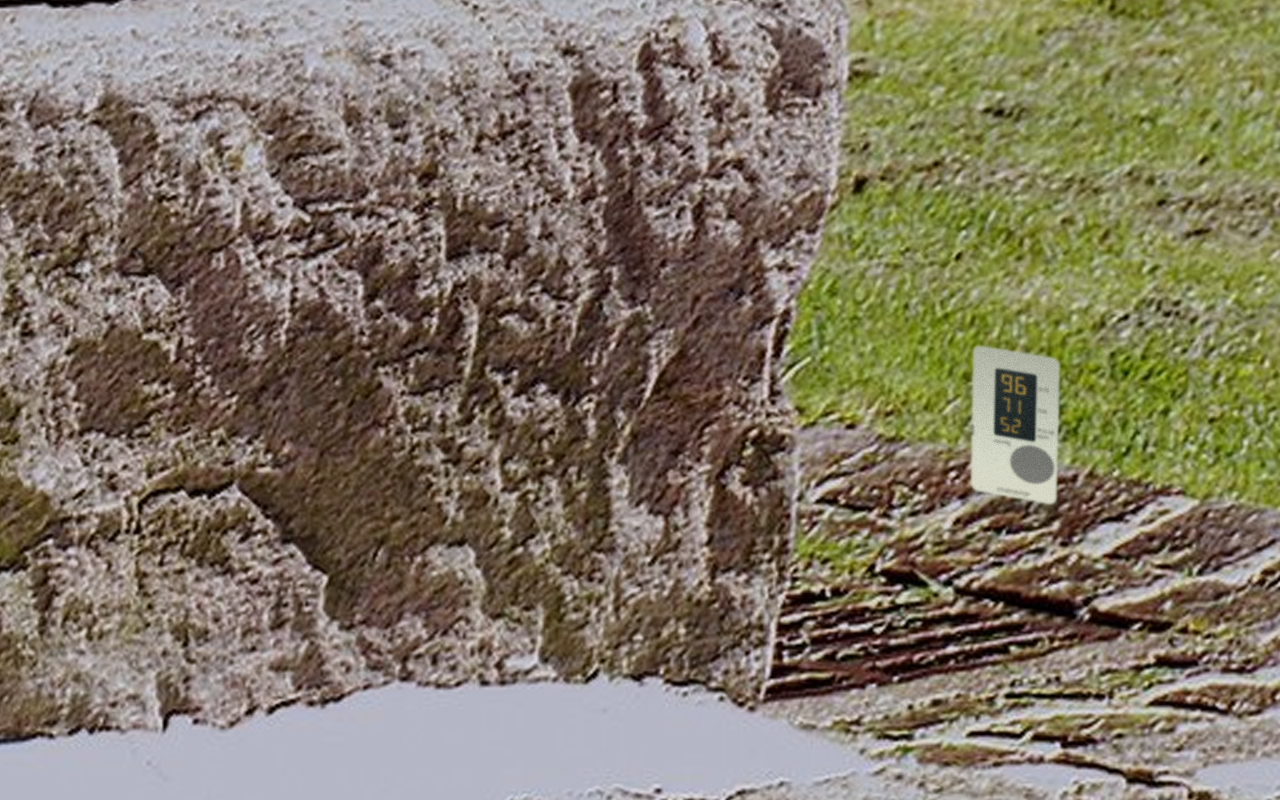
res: 71; mmHg
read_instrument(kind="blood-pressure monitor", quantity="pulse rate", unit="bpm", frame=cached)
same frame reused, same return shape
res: 52; bpm
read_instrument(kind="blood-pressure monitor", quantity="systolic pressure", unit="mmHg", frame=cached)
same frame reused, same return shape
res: 96; mmHg
